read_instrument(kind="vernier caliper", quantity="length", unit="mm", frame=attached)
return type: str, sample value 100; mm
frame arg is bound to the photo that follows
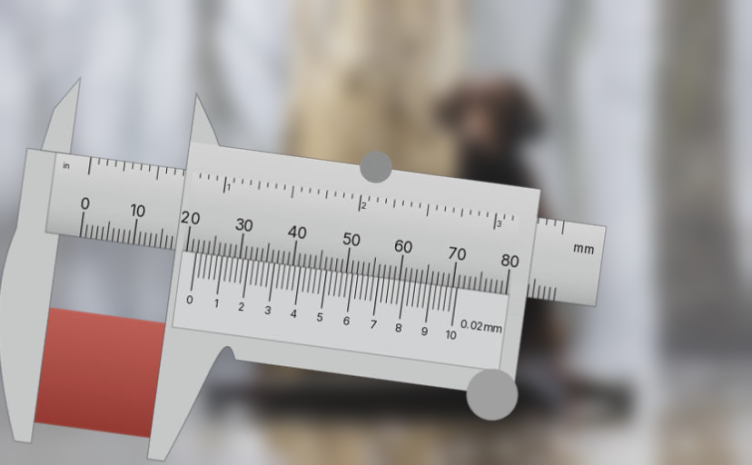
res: 21.8; mm
